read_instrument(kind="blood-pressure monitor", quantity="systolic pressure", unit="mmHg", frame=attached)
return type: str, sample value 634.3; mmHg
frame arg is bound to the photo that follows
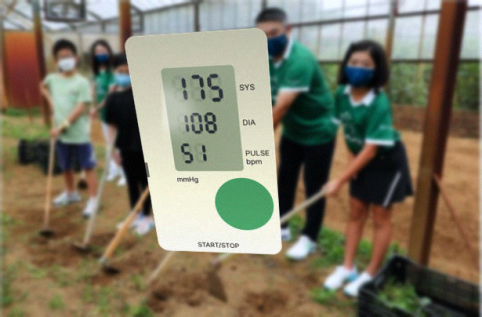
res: 175; mmHg
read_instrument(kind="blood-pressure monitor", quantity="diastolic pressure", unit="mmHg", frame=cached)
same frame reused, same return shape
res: 108; mmHg
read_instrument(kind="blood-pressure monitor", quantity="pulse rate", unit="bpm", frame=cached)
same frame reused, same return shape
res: 51; bpm
